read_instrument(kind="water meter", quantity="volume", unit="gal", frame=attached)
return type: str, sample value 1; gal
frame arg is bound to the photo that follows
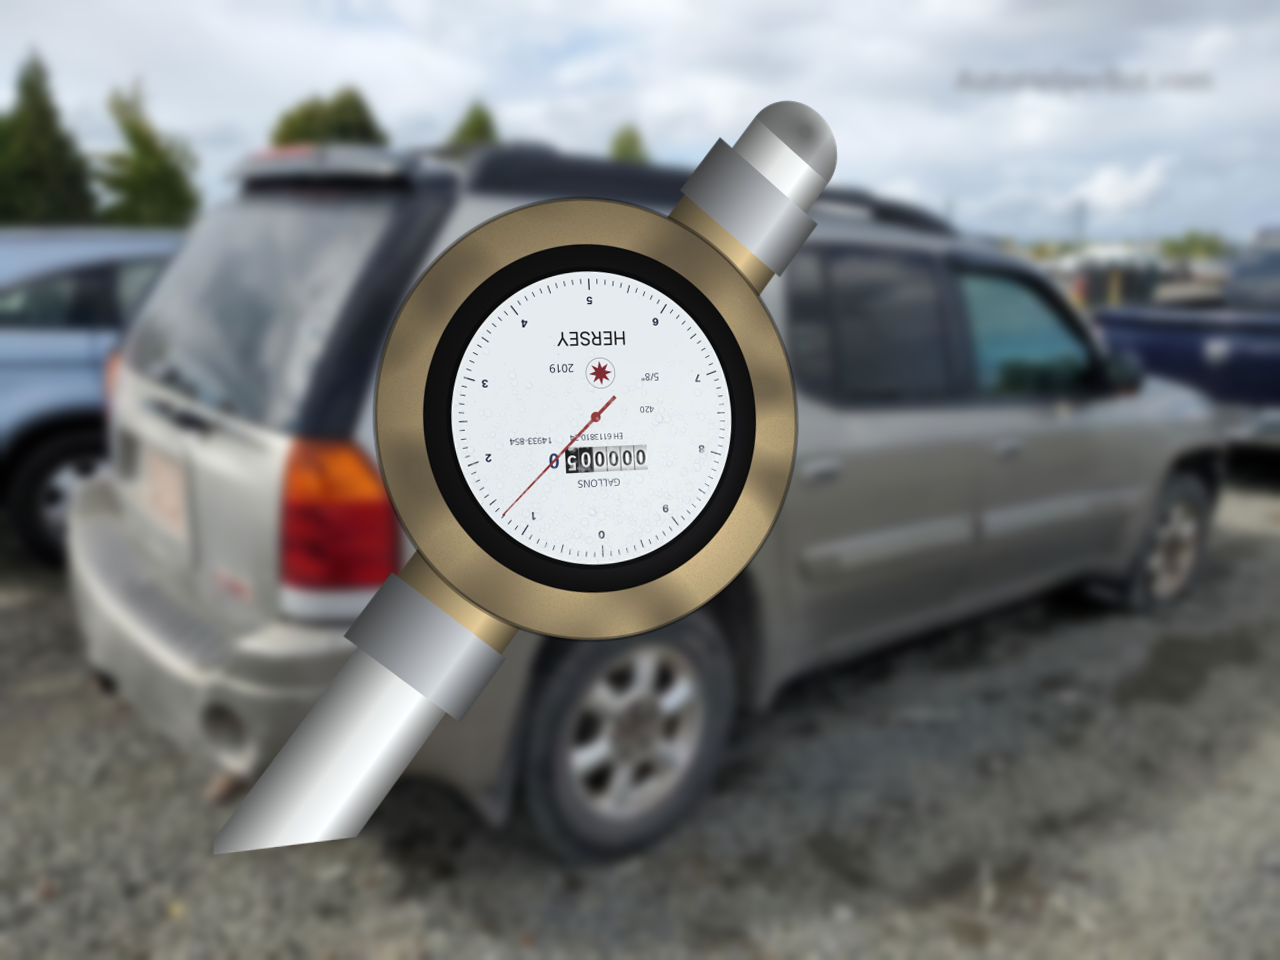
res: 51.3; gal
